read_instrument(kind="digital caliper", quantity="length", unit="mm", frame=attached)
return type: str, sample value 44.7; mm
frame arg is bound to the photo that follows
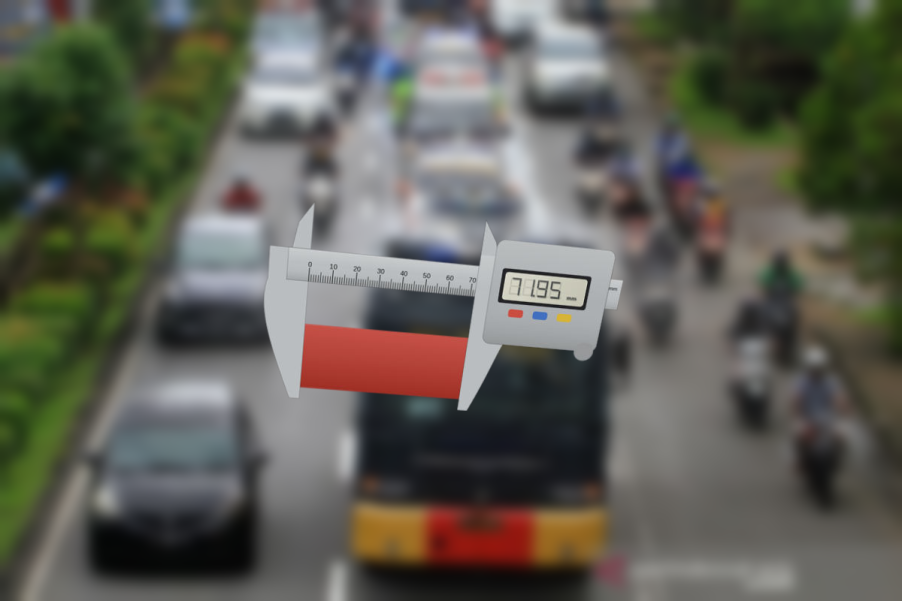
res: 71.95; mm
